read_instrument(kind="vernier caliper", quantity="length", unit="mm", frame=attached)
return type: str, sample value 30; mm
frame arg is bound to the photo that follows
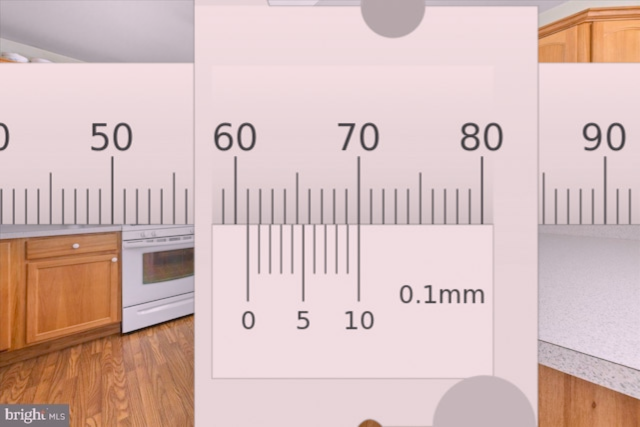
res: 61.0; mm
